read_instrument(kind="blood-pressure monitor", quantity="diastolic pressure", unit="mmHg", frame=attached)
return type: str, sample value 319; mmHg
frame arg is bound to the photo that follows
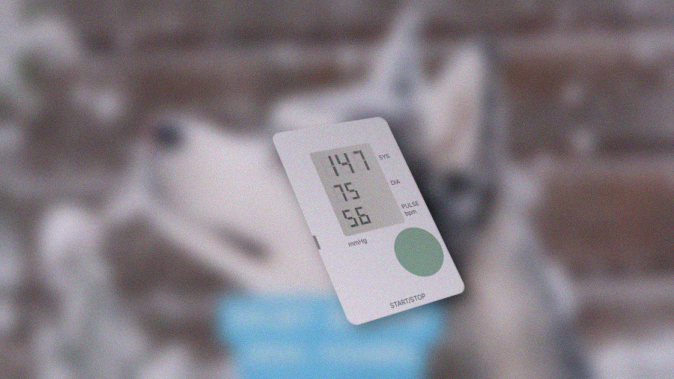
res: 75; mmHg
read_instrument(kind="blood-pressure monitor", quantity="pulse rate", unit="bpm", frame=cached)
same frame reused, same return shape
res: 56; bpm
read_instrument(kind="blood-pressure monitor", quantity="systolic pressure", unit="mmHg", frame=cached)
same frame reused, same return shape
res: 147; mmHg
